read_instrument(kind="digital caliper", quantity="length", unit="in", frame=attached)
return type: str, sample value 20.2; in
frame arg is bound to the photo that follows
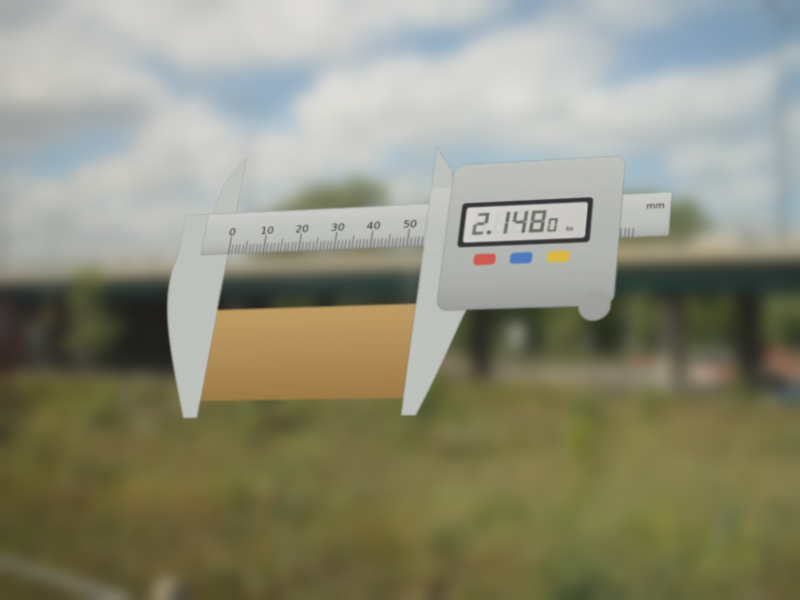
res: 2.1480; in
